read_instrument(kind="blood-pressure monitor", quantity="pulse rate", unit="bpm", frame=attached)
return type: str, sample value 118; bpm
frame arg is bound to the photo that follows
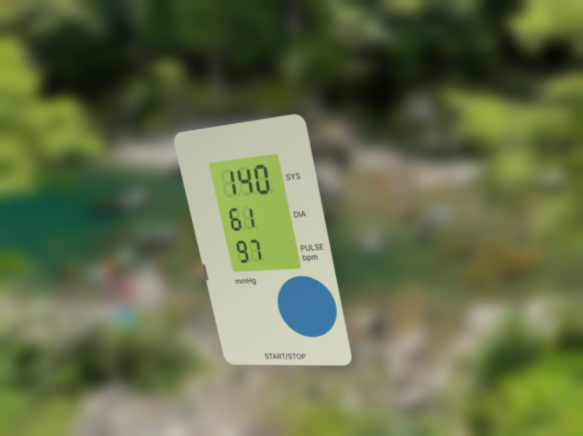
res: 97; bpm
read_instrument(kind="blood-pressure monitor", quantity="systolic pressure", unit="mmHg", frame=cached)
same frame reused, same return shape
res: 140; mmHg
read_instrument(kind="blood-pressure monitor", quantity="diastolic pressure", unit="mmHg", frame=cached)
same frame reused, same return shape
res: 61; mmHg
